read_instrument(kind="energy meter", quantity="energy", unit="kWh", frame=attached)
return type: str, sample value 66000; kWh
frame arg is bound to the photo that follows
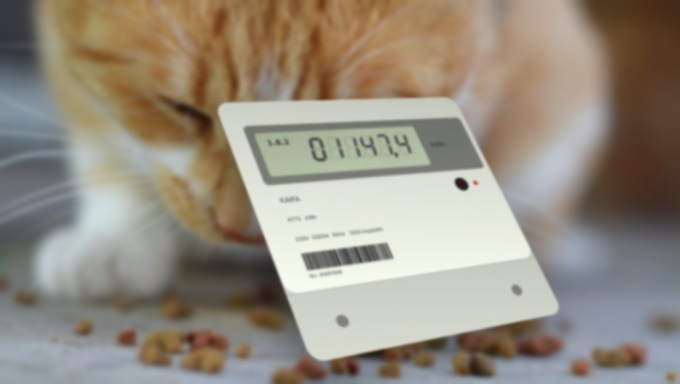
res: 1147.4; kWh
